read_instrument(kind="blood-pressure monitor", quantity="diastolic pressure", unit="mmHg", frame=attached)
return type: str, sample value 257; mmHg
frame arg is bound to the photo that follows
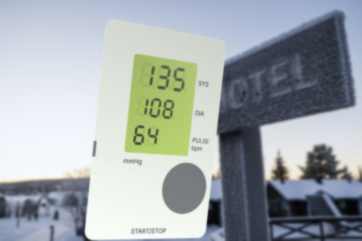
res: 108; mmHg
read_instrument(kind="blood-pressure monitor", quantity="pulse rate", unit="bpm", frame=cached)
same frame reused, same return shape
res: 64; bpm
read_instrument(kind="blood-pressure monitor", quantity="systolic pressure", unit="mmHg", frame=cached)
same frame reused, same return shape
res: 135; mmHg
